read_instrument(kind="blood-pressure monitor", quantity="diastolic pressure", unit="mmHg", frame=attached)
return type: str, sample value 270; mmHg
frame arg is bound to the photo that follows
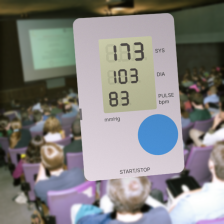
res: 103; mmHg
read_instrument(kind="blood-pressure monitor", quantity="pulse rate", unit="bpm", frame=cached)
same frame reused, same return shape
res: 83; bpm
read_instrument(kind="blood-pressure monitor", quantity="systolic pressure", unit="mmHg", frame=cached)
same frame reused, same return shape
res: 173; mmHg
